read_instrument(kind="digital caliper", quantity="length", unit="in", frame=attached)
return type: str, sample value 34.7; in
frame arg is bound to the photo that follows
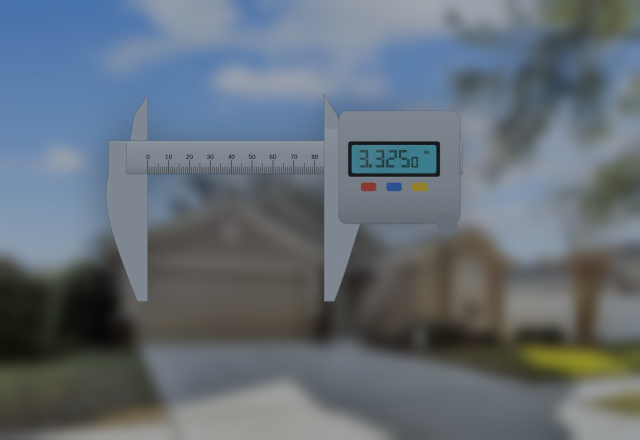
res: 3.3250; in
